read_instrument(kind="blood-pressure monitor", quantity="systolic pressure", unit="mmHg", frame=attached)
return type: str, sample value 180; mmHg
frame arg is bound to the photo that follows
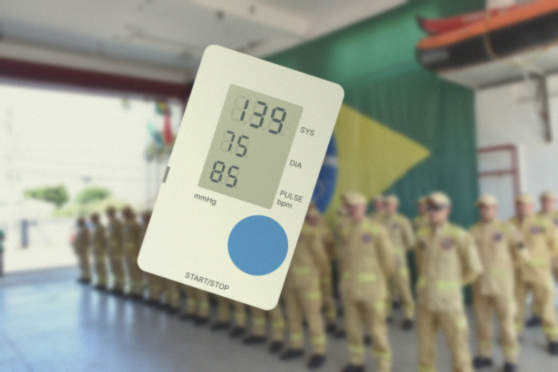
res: 139; mmHg
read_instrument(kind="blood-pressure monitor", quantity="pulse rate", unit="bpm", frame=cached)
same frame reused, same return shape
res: 85; bpm
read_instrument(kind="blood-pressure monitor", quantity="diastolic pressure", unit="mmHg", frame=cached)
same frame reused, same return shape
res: 75; mmHg
